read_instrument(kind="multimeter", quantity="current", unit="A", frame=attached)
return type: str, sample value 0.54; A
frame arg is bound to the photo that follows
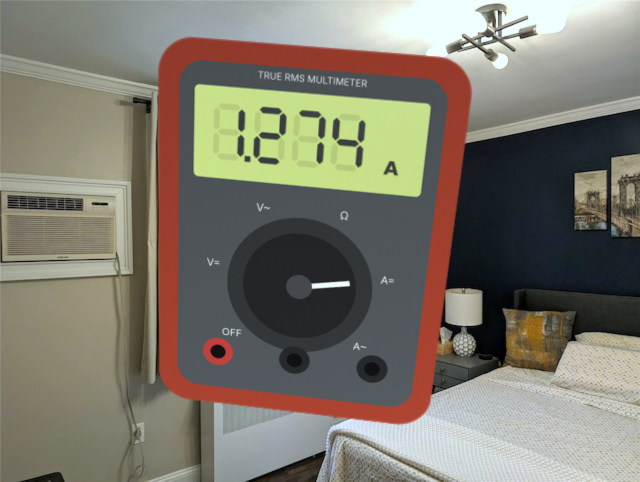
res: 1.274; A
